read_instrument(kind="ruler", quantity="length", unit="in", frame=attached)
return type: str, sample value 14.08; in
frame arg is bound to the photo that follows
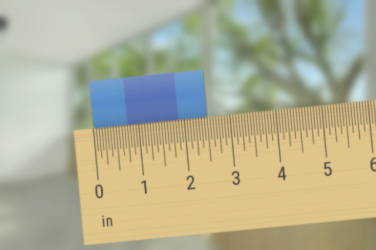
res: 2.5; in
